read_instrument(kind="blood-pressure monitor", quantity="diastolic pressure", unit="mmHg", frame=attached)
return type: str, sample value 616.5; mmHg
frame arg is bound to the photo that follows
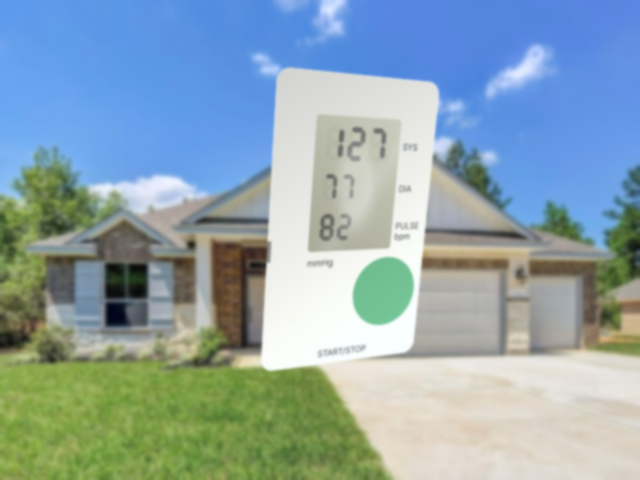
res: 77; mmHg
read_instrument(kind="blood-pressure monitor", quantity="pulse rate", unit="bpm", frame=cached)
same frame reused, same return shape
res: 82; bpm
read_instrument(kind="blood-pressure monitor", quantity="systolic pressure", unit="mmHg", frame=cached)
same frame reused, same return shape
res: 127; mmHg
